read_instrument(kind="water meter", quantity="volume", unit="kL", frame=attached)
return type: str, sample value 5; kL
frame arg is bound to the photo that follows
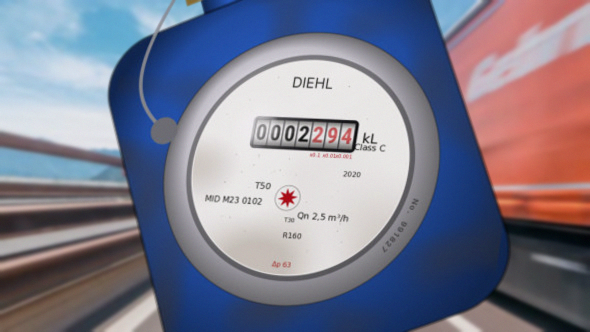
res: 2.294; kL
